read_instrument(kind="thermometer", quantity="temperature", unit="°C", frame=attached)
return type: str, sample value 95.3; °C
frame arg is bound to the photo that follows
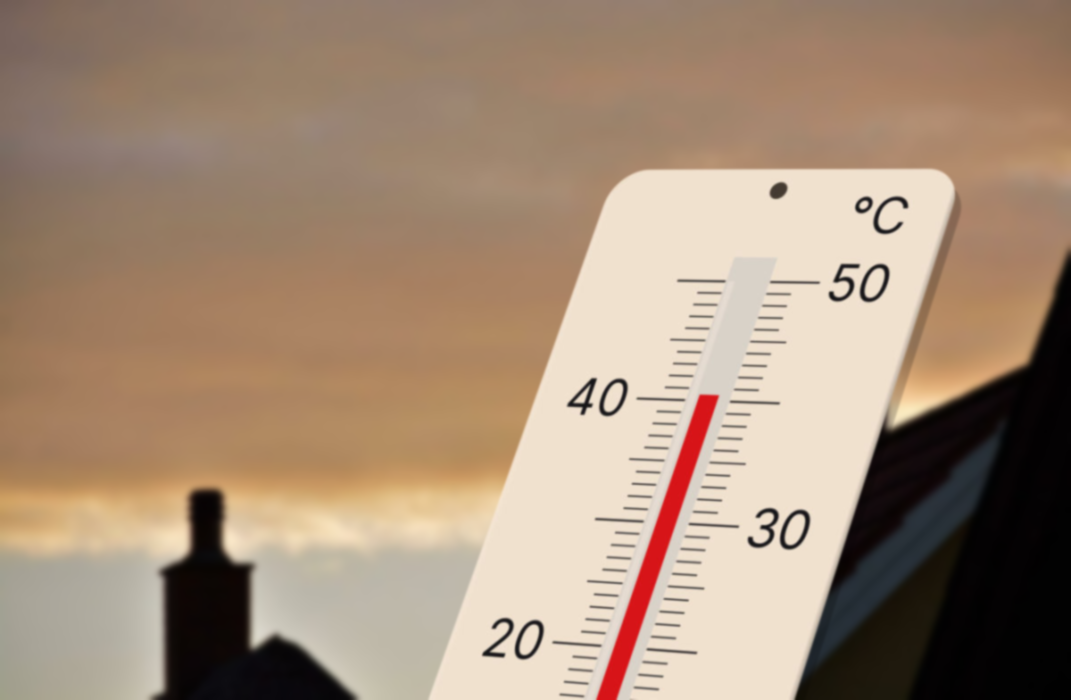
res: 40.5; °C
